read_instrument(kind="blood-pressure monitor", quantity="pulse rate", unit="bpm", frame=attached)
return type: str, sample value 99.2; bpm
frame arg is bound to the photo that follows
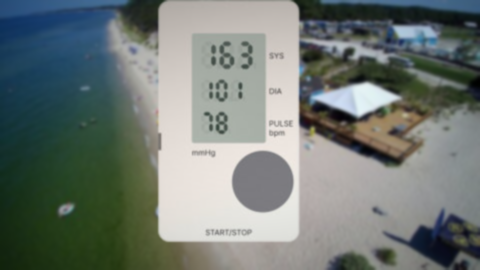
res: 78; bpm
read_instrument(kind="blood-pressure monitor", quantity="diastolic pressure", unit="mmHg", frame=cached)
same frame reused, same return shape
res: 101; mmHg
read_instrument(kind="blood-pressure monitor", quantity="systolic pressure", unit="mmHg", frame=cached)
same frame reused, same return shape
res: 163; mmHg
